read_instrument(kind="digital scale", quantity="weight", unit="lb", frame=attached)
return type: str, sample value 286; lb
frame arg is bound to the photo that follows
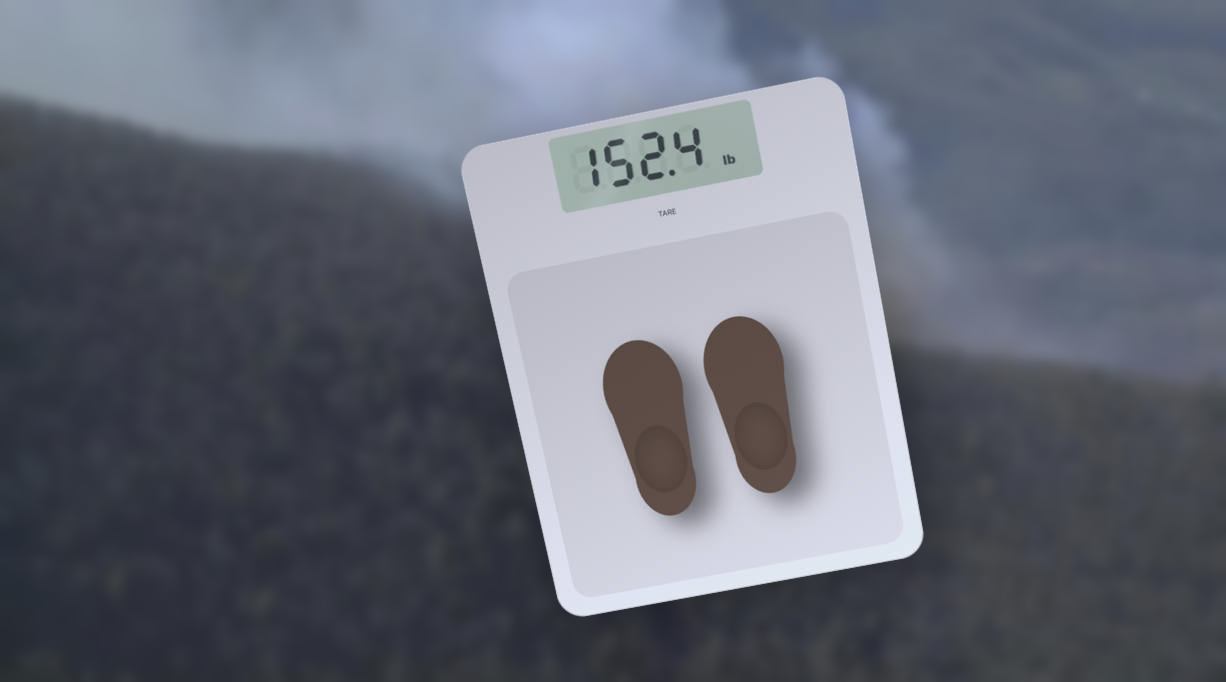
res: 152.4; lb
